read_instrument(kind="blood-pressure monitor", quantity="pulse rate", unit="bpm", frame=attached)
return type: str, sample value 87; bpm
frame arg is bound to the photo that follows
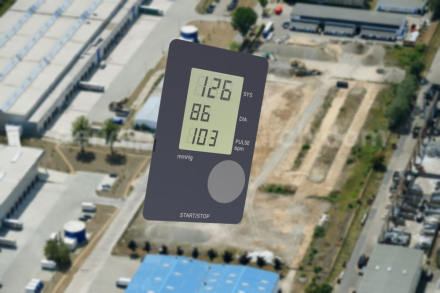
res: 103; bpm
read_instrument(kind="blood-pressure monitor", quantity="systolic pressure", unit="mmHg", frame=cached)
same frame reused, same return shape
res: 126; mmHg
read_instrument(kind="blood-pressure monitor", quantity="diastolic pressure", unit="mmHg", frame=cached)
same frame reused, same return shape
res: 86; mmHg
